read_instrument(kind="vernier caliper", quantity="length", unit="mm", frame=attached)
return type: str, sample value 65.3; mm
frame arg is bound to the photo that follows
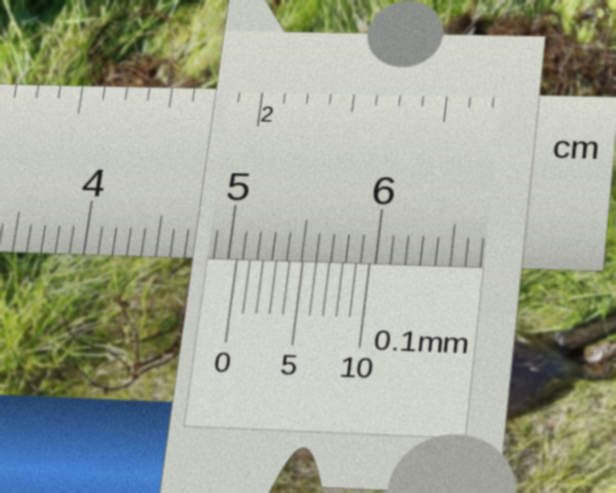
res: 50.6; mm
